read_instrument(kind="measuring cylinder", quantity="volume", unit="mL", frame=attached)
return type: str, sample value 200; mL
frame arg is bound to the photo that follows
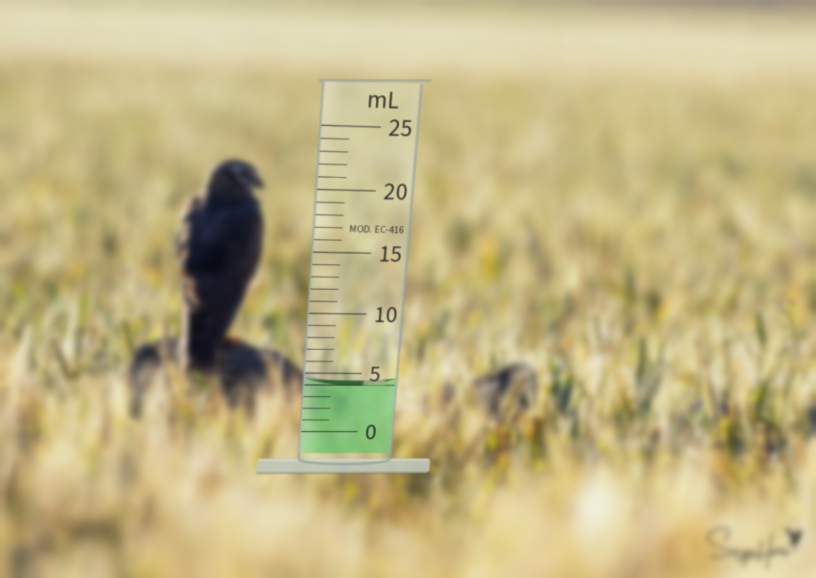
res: 4; mL
